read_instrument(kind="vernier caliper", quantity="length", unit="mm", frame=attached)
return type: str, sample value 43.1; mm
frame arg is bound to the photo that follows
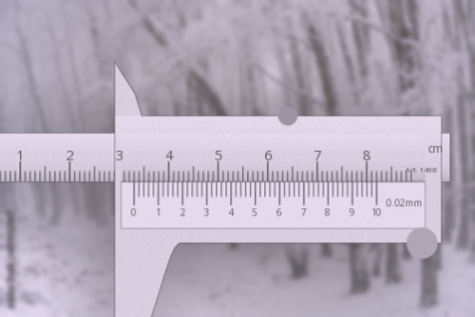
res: 33.0; mm
